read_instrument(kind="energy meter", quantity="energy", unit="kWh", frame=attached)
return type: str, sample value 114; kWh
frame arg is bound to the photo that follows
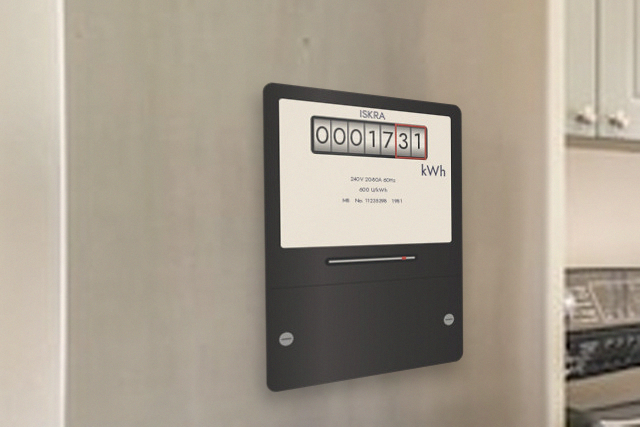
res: 17.31; kWh
